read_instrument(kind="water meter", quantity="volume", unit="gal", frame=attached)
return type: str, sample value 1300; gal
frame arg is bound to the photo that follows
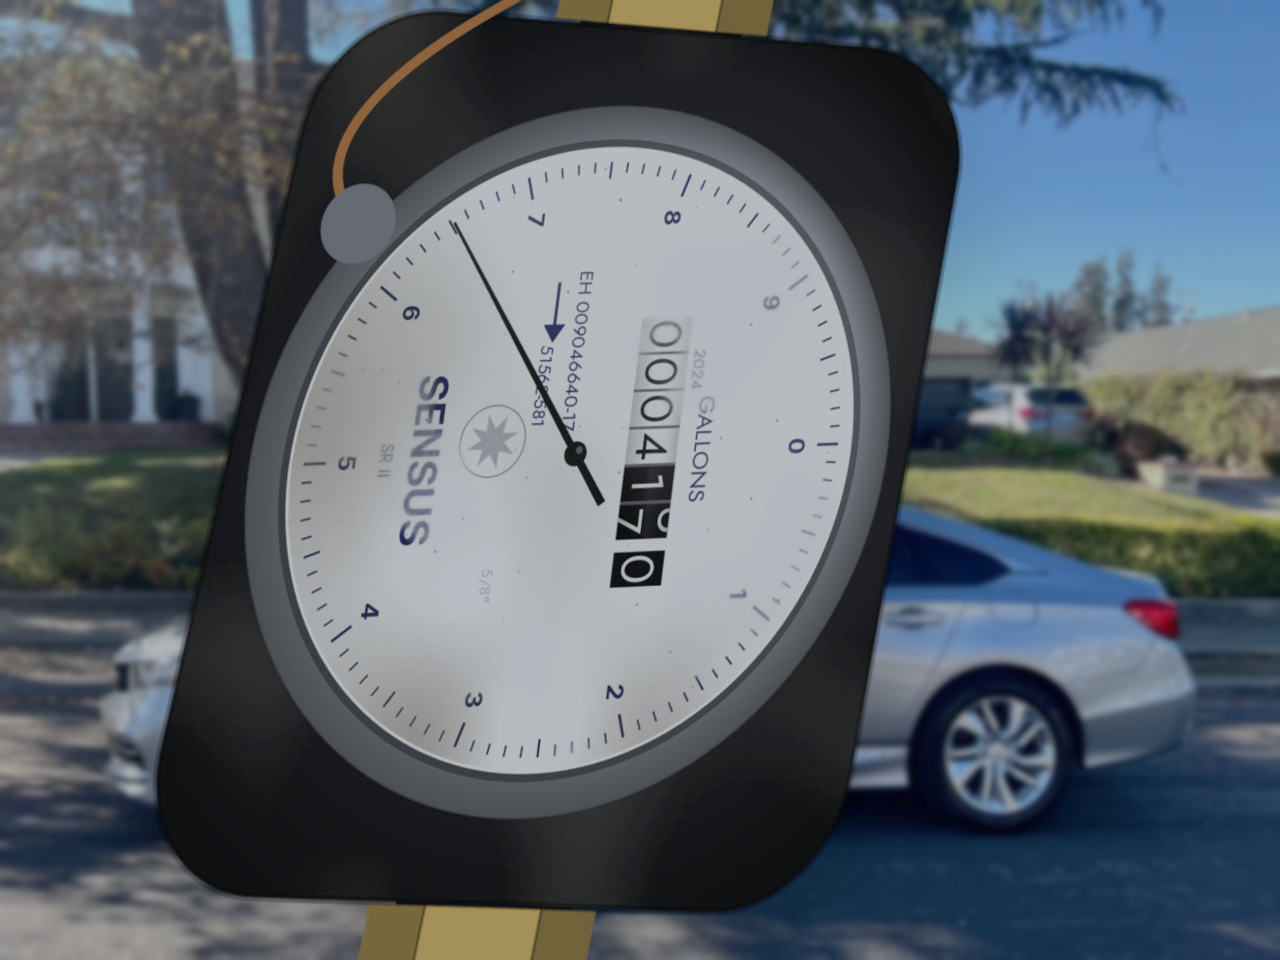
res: 4166.5; gal
